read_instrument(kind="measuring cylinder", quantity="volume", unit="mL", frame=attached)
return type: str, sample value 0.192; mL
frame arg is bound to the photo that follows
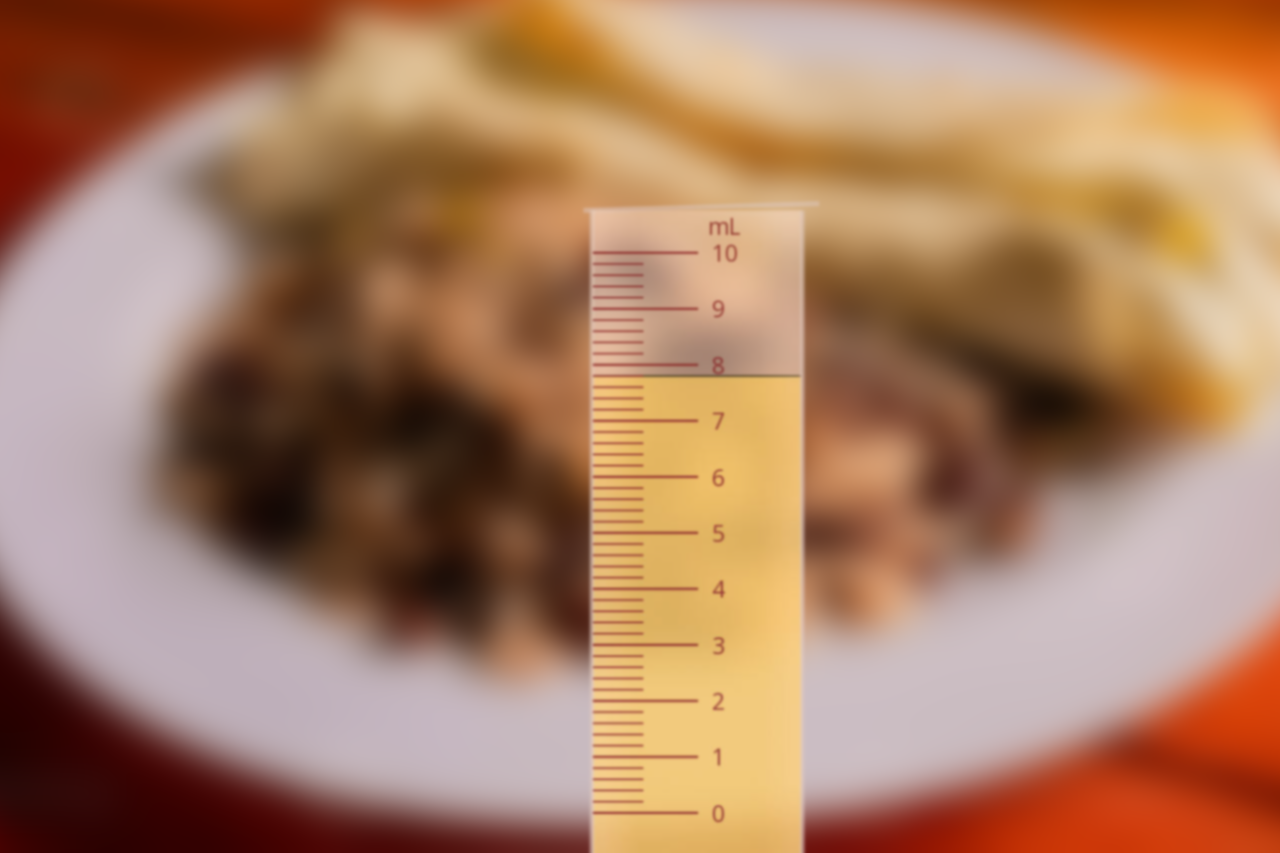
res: 7.8; mL
